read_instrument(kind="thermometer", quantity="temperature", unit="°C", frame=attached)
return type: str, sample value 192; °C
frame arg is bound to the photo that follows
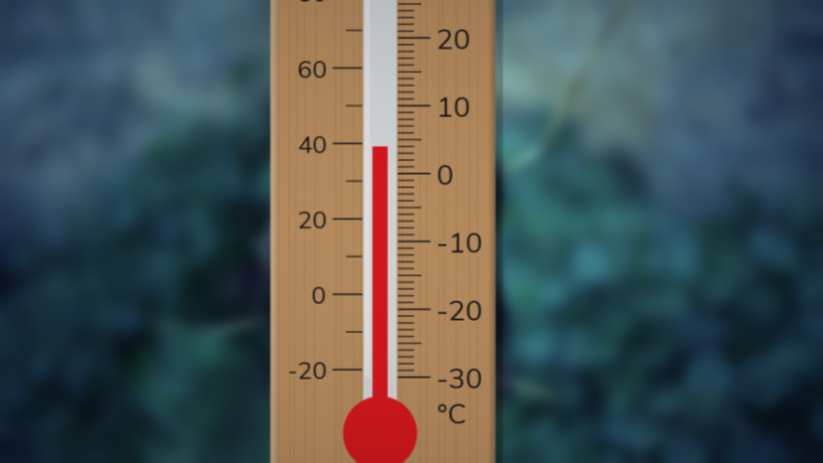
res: 4; °C
